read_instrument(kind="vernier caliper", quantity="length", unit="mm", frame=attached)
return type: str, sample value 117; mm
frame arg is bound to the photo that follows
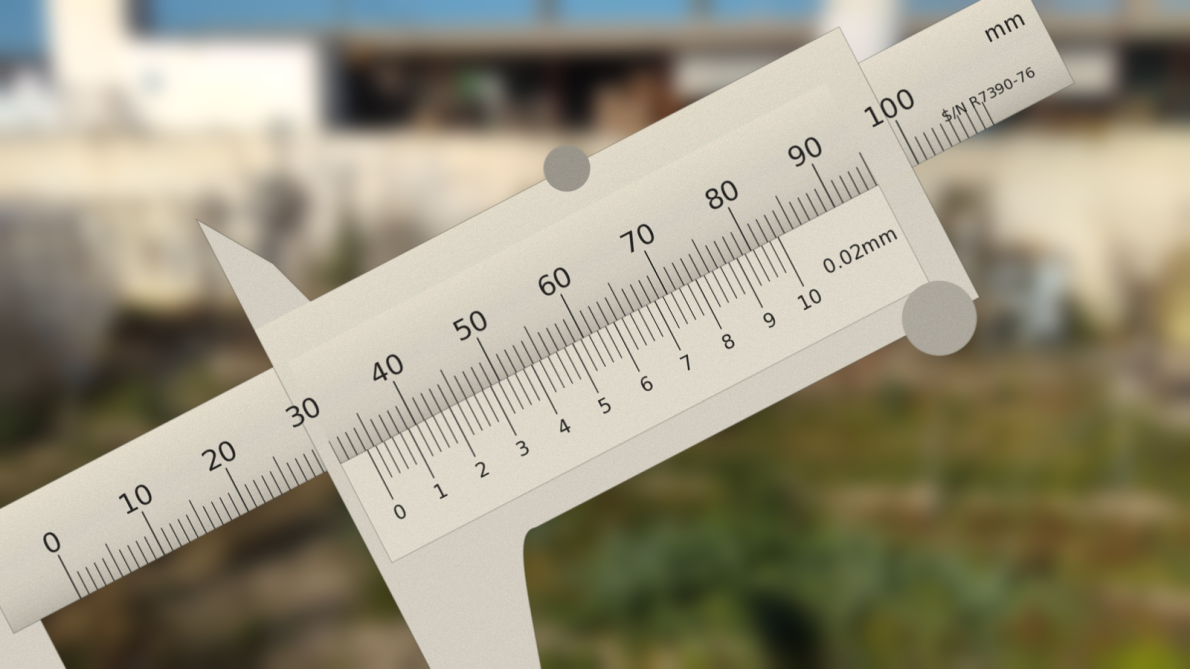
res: 34.2; mm
